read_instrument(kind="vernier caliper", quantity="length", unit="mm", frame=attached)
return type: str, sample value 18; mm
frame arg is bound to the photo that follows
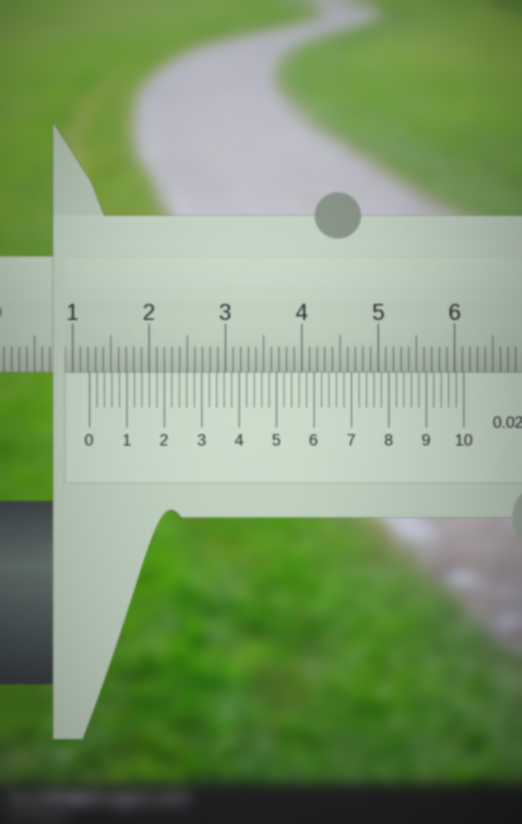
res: 12.2; mm
